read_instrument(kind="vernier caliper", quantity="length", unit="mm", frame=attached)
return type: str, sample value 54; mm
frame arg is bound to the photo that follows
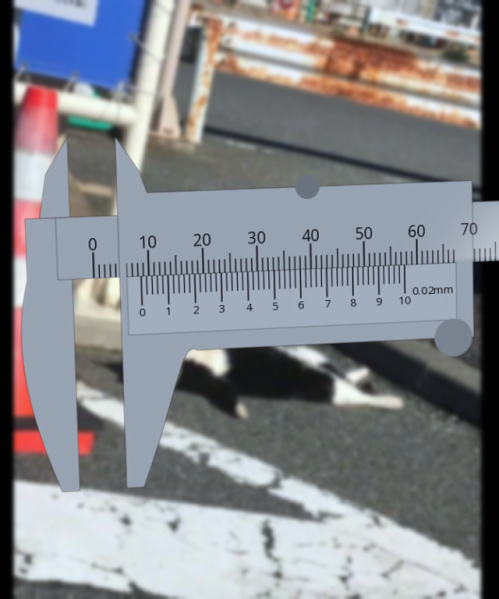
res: 8.6; mm
